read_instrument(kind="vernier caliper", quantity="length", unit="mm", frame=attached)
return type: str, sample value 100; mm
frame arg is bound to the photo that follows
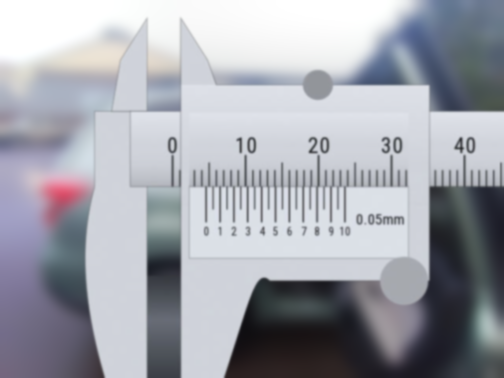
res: 4.6; mm
